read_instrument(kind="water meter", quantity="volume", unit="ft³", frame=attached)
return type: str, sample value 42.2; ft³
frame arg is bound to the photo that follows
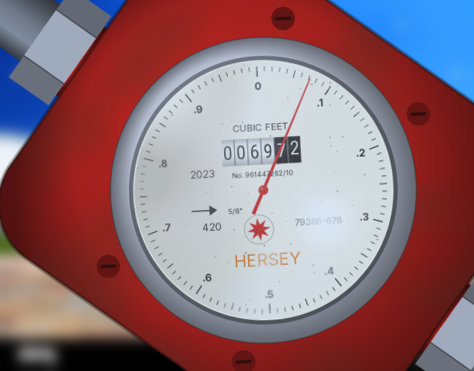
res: 6972.07; ft³
